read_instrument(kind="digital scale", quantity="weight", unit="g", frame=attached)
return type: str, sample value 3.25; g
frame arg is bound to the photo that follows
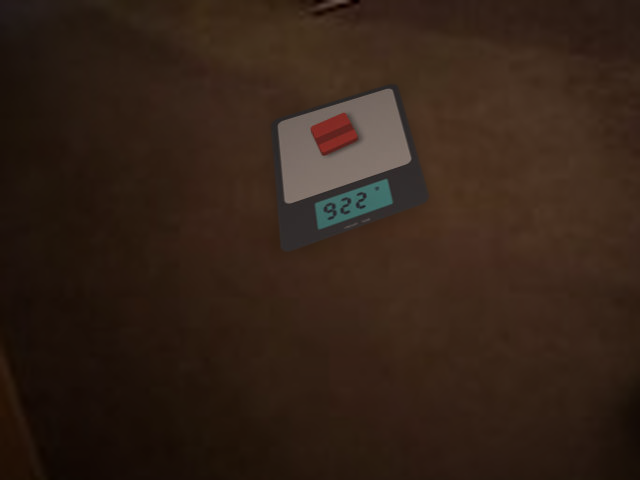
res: 922; g
